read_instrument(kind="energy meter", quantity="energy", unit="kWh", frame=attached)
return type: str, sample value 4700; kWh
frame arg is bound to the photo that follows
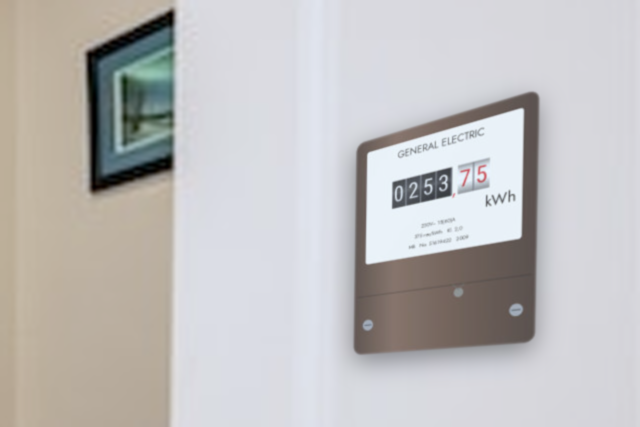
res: 253.75; kWh
